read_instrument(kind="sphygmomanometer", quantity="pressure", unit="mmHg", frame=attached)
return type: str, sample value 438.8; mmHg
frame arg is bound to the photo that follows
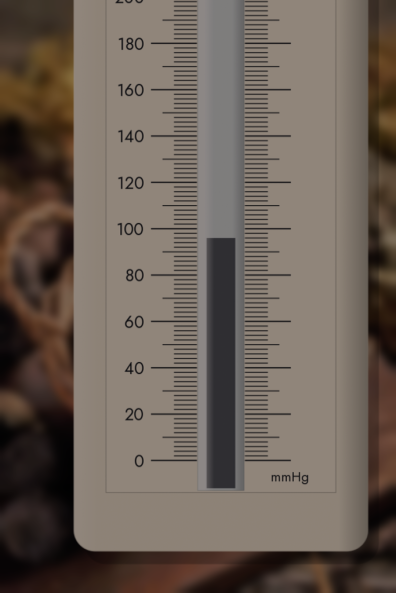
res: 96; mmHg
